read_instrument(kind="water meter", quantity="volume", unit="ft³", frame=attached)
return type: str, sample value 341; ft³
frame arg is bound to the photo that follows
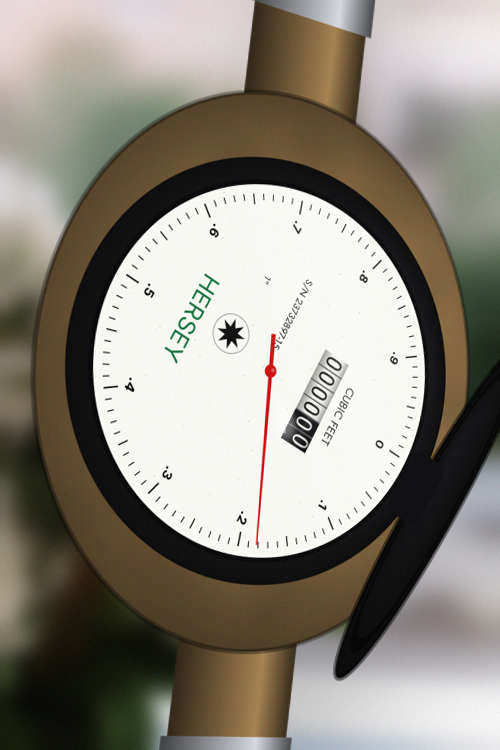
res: 0.18; ft³
